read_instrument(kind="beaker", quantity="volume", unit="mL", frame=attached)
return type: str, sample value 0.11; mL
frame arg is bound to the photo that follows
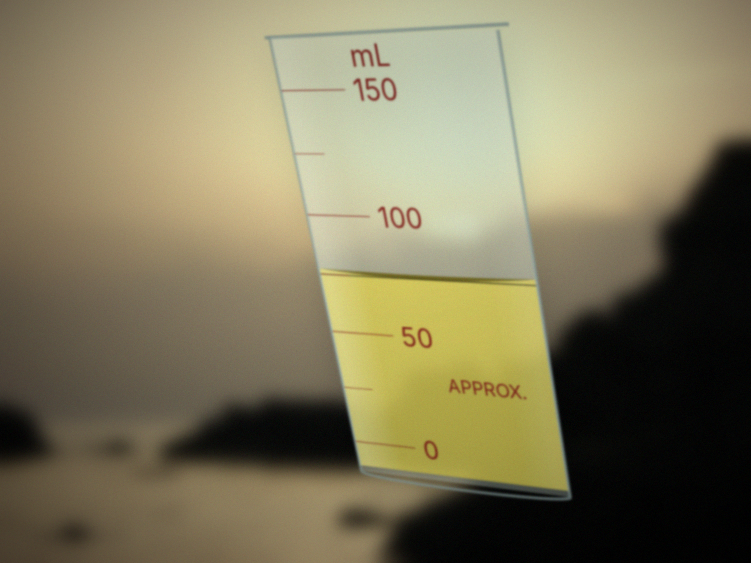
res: 75; mL
